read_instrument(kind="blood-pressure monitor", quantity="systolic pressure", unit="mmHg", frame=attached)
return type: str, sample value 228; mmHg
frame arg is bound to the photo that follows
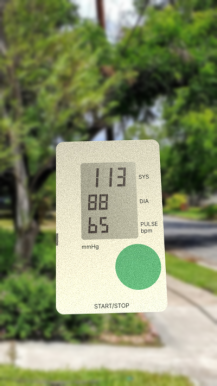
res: 113; mmHg
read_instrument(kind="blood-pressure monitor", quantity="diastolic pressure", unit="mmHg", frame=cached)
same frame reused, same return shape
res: 88; mmHg
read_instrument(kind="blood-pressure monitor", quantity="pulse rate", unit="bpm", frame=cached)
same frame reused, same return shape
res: 65; bpm
